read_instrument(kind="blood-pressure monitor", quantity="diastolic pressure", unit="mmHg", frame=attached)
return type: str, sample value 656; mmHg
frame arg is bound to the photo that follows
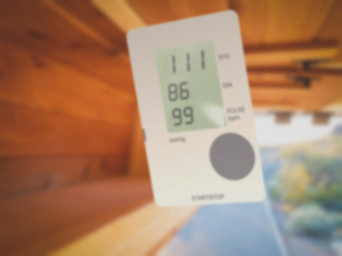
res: 86; mmHg
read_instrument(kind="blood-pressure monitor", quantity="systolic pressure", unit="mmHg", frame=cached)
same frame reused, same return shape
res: 111; mmHg
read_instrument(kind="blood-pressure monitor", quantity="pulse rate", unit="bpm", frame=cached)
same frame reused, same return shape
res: 99; bpm
